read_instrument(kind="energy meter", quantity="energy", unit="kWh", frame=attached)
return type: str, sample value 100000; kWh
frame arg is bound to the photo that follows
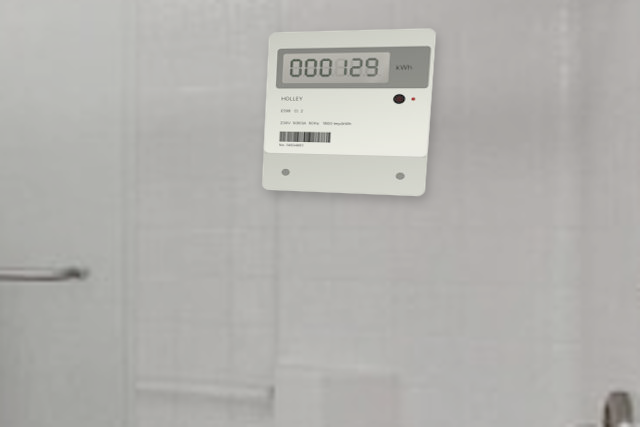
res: 129; kWh
